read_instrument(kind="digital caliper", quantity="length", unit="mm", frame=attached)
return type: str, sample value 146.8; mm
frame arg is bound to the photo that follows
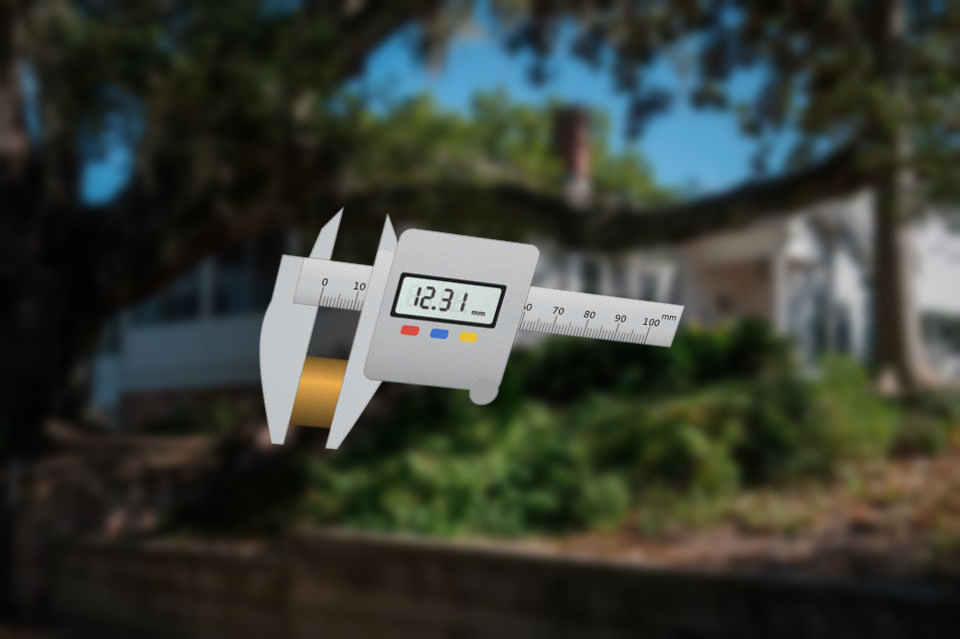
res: 12.31; mm
